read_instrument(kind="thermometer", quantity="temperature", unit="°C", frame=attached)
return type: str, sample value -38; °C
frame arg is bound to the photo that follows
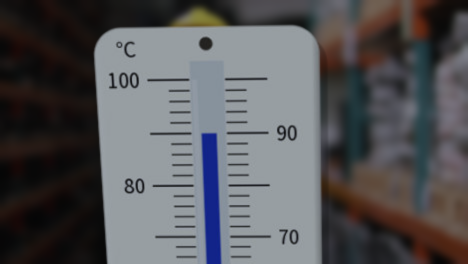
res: 90; °C
